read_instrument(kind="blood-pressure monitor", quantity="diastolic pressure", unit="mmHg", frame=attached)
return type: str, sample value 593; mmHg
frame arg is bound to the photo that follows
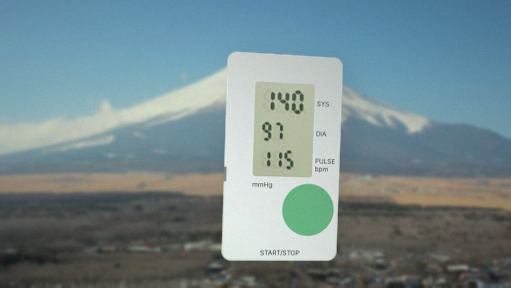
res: 97; mmHg
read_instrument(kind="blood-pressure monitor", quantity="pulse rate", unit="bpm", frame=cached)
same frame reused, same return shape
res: 115; bpm
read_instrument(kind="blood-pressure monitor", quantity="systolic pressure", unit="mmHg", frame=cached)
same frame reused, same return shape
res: 140; mmHg
